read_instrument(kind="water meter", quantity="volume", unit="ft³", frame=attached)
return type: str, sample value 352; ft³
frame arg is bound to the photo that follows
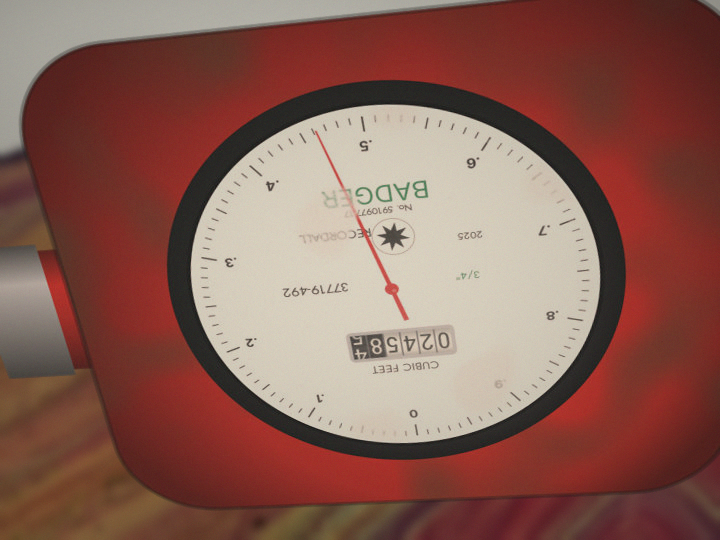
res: 24584.46; ft³
